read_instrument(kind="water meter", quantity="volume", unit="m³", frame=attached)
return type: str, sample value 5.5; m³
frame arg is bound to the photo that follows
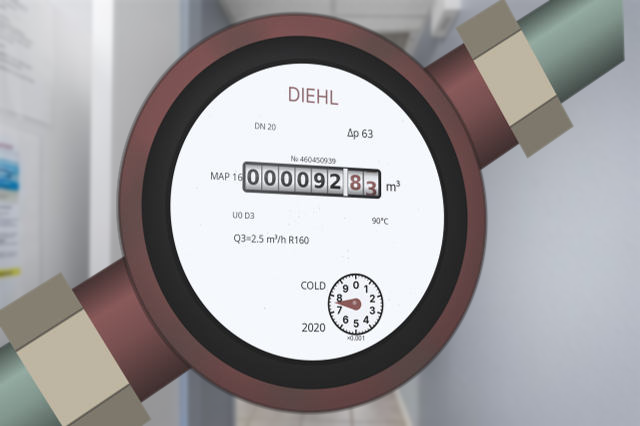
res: 92.827; m³
